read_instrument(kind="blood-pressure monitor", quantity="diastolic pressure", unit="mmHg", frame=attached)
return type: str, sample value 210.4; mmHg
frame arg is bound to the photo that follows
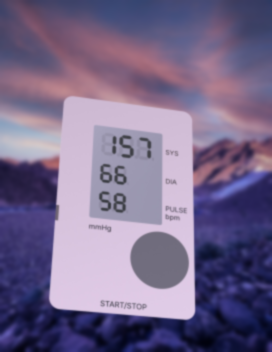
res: 66; mmHg
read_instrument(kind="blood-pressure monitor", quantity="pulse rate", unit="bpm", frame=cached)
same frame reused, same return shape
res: 58; bpm
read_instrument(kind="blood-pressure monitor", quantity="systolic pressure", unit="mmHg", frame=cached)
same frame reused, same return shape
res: 157; mmHg
